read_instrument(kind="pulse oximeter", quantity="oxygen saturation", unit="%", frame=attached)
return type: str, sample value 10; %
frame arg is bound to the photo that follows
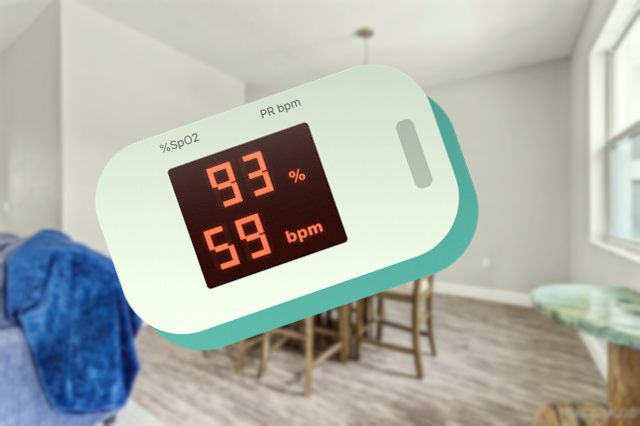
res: 93; %
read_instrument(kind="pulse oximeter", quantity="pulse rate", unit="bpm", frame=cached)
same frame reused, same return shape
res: 59; bpm
